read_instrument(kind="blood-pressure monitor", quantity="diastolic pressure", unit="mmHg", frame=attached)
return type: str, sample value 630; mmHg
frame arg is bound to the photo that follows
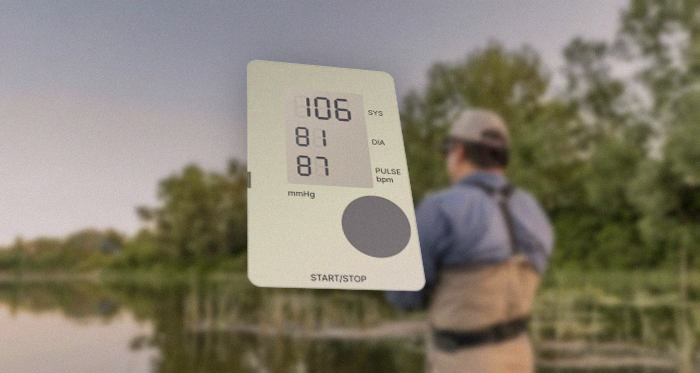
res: 81; mmHg
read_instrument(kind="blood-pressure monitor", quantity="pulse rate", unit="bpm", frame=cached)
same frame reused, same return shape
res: 87; bpm
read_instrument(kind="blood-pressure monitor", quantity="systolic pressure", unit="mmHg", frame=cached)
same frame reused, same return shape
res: 106; mmHg
